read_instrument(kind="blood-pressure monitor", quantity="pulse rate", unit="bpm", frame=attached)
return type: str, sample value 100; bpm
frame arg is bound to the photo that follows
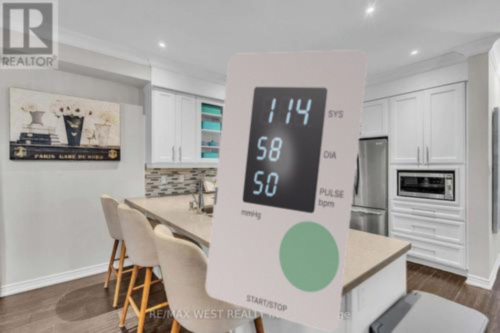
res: 50; bpm
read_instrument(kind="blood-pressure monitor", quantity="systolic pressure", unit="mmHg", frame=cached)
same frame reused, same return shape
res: 114; mmHg
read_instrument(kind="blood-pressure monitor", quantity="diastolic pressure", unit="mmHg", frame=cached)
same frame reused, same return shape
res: 58; mmHg
